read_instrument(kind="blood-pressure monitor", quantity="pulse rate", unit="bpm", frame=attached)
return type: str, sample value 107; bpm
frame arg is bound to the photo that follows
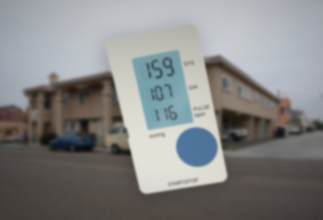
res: 116; bpm
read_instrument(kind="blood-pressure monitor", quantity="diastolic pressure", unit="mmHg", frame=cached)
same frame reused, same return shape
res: 107; mmHg
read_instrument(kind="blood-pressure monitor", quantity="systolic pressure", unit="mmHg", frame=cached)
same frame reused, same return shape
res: 159; mmHg
